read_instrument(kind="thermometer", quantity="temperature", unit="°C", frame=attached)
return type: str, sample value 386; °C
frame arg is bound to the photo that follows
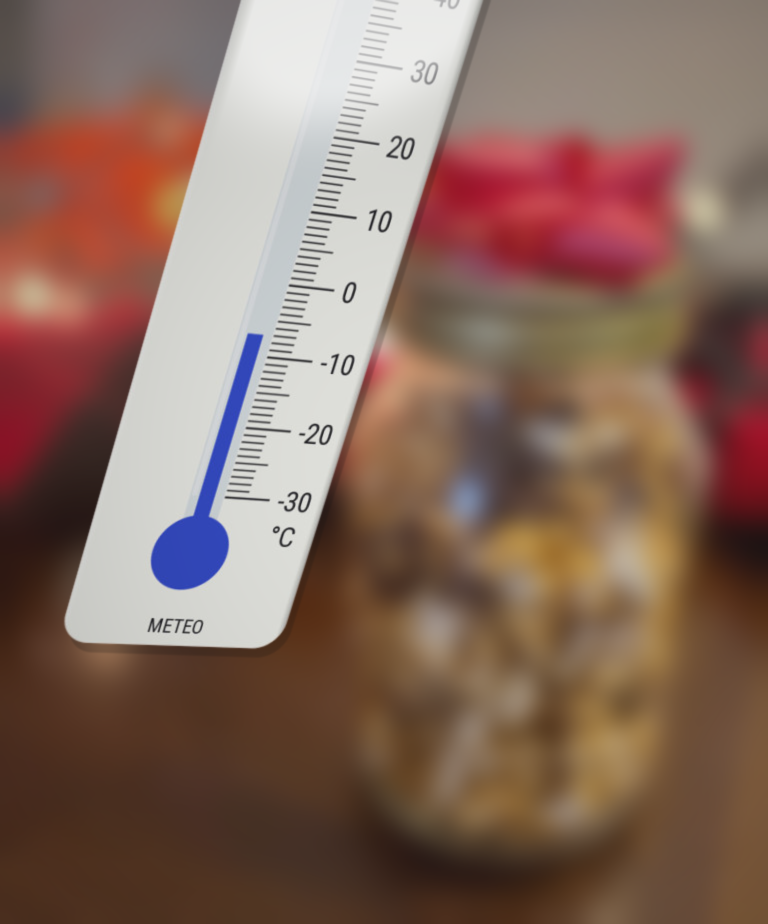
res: -7; °C
